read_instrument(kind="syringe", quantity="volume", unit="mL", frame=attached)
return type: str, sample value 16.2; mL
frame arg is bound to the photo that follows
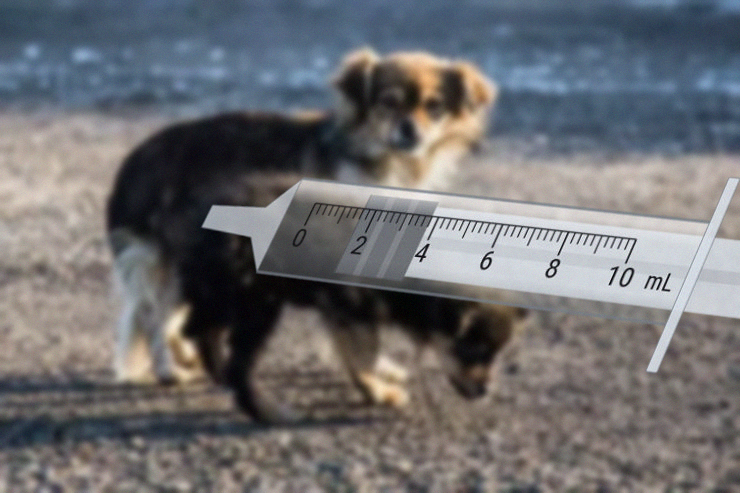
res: 1.6; mL
